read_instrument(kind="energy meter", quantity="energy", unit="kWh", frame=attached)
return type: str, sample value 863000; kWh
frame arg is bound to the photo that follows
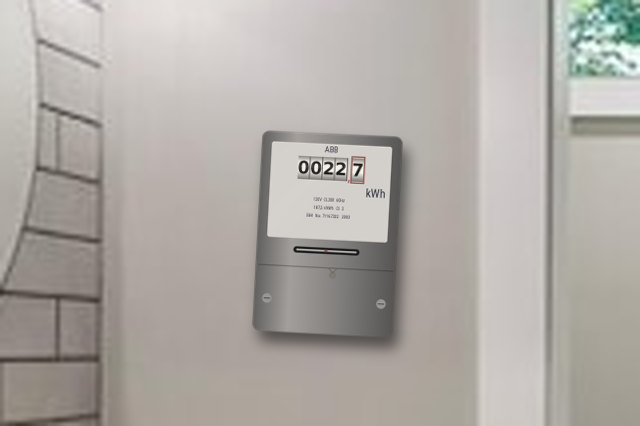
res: 22.7; kWh
